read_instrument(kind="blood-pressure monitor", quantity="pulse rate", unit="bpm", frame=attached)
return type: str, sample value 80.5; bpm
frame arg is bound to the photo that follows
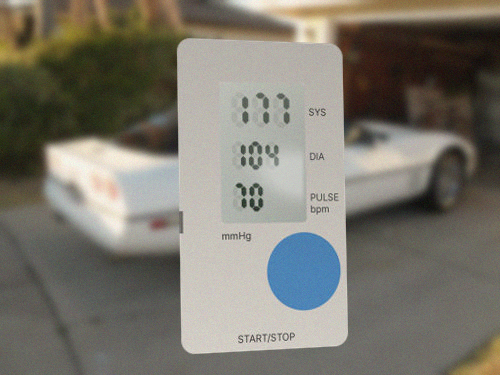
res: 70; bpm
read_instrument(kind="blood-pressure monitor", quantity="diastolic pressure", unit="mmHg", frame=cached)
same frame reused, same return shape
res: 104; mmHg
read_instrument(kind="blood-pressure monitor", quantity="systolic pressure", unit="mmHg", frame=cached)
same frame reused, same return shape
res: 177; mmHg
